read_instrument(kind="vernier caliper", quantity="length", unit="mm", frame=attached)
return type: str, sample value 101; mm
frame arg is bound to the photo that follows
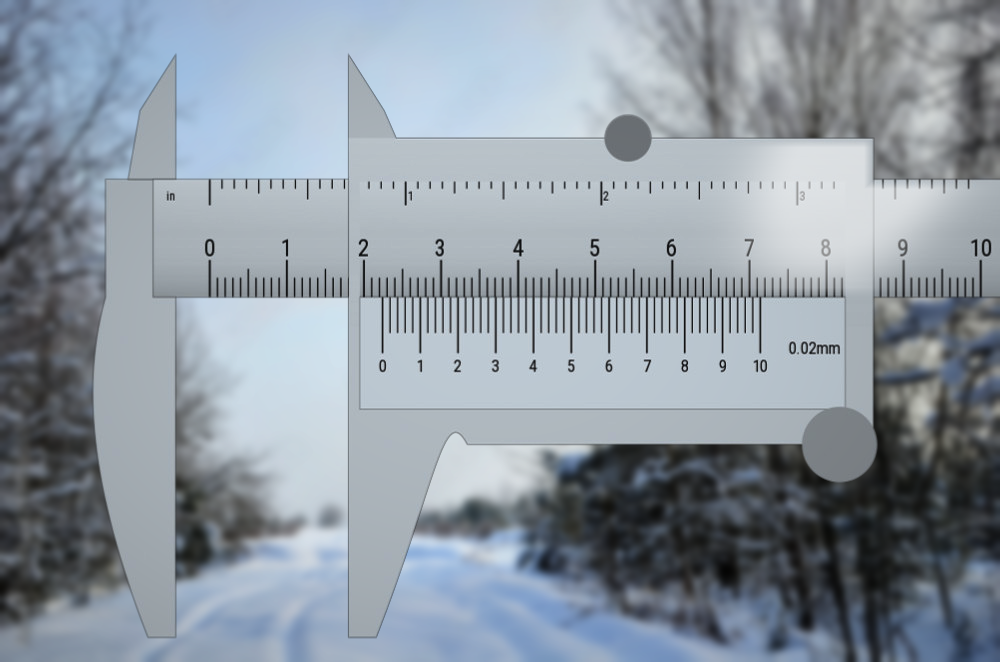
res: 22.4; mm
